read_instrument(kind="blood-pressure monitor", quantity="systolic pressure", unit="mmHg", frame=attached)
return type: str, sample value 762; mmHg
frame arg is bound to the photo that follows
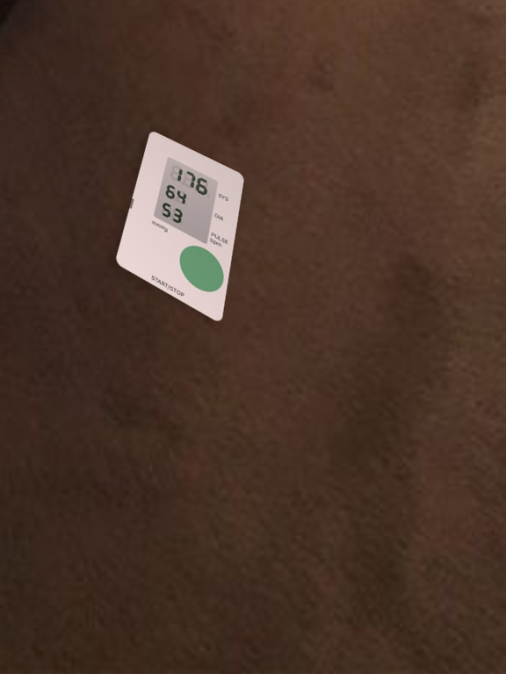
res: 176; mmHg
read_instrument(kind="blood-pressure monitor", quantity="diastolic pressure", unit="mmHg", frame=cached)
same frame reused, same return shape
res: 64; mmHg
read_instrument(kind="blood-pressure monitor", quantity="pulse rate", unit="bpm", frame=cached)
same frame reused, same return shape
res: 53; bpm
